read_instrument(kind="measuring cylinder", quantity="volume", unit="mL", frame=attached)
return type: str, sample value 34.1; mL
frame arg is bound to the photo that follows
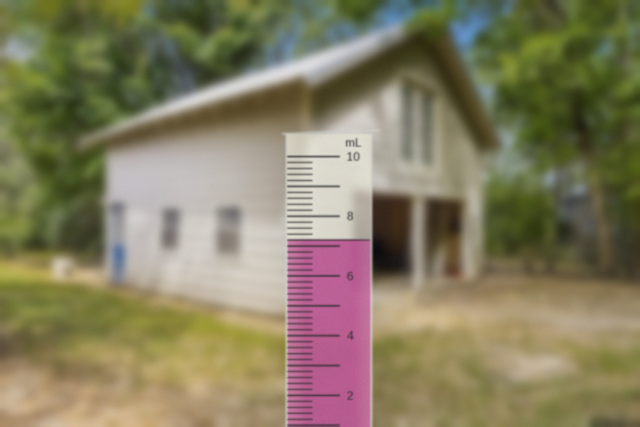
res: 7.2; mL
